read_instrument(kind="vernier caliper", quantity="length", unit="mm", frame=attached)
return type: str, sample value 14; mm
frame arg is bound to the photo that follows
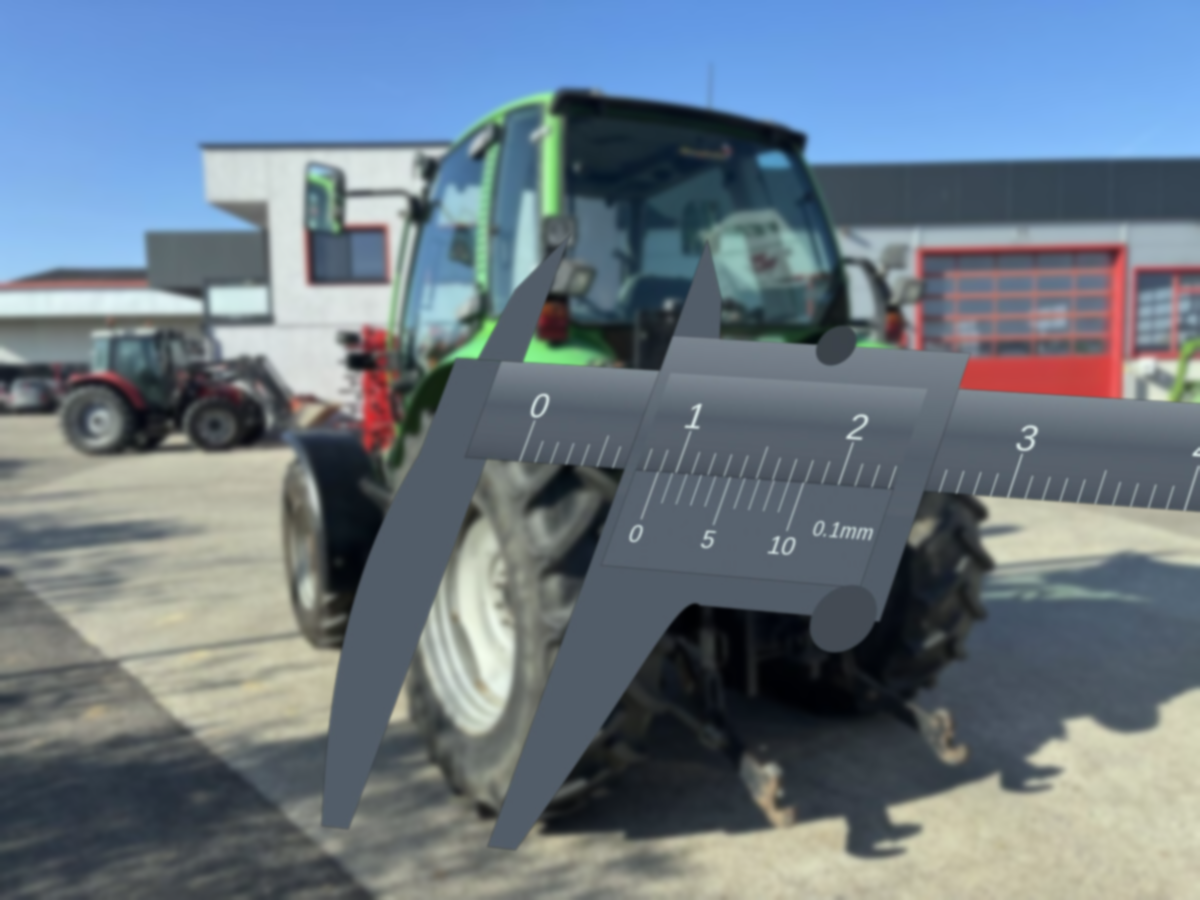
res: 8.9; mm
